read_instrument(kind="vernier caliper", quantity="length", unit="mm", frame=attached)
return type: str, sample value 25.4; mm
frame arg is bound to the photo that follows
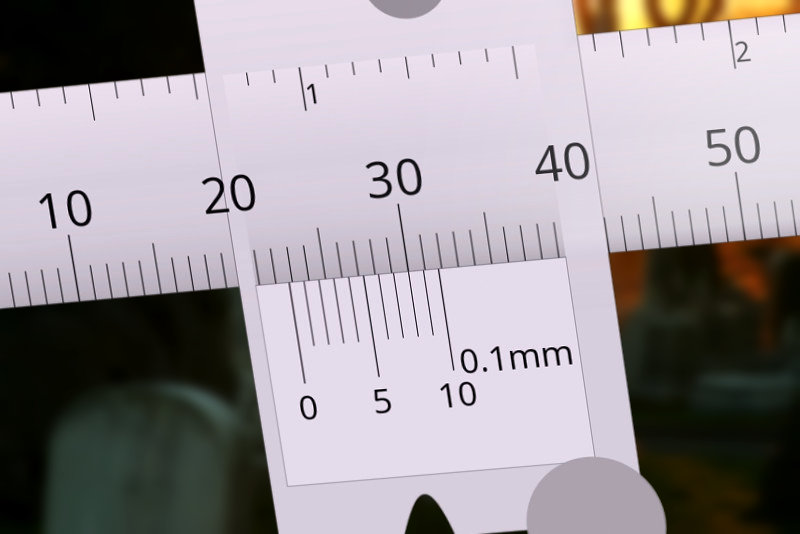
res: 22.8; mm
